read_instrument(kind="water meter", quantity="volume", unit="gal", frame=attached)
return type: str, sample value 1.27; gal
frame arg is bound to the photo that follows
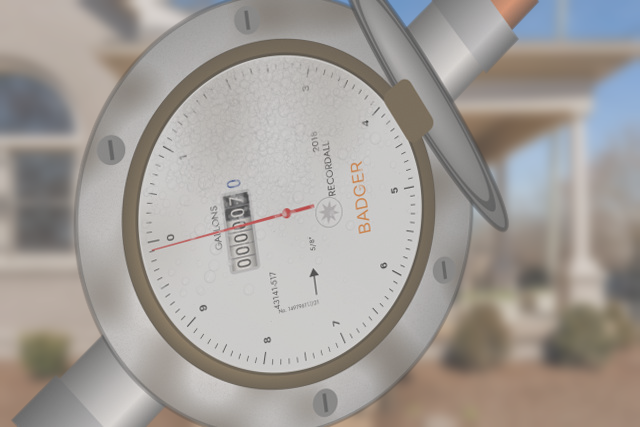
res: 69.9; gal
